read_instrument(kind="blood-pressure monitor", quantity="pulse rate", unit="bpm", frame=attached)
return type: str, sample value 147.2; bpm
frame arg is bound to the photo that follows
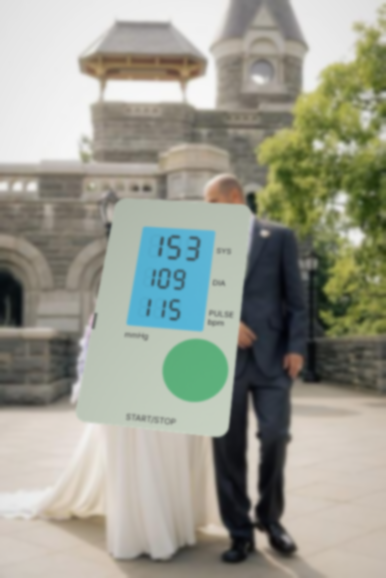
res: 115; bpm
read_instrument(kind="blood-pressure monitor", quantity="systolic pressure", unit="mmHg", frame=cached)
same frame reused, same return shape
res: 153; mmHg
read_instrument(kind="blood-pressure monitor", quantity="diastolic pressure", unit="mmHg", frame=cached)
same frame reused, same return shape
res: 109; mmHg
